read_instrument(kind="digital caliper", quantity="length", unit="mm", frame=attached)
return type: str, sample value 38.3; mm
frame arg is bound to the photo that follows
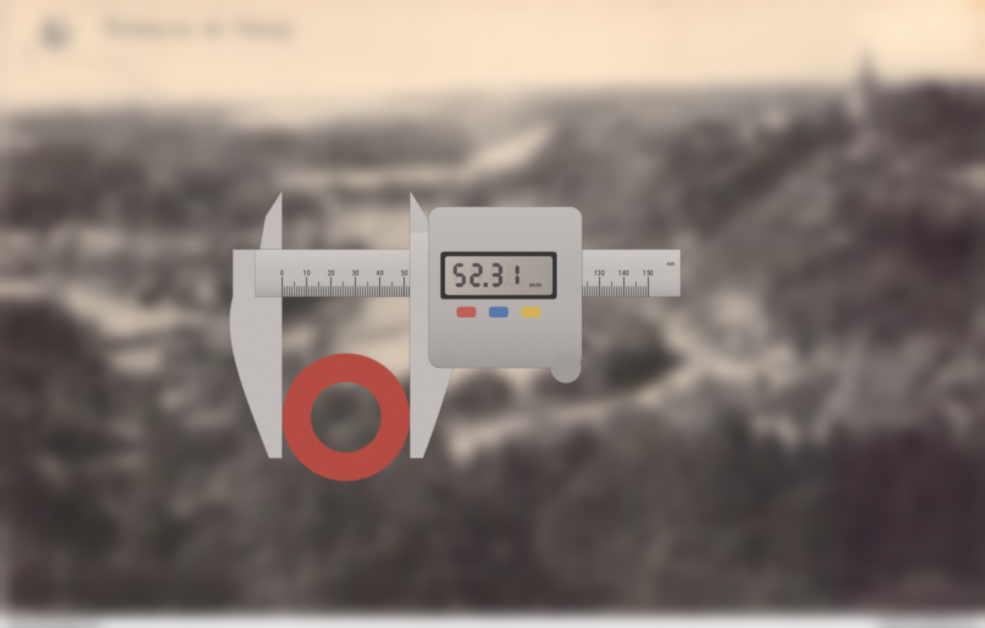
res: 52.31; mm
